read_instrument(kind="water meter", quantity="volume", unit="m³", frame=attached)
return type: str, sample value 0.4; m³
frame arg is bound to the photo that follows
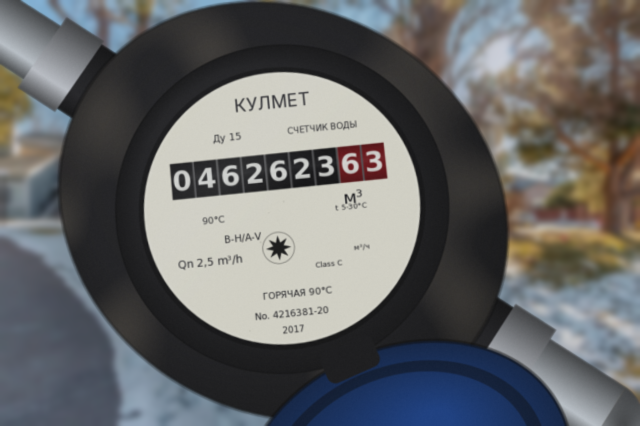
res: 462623.63; m³
